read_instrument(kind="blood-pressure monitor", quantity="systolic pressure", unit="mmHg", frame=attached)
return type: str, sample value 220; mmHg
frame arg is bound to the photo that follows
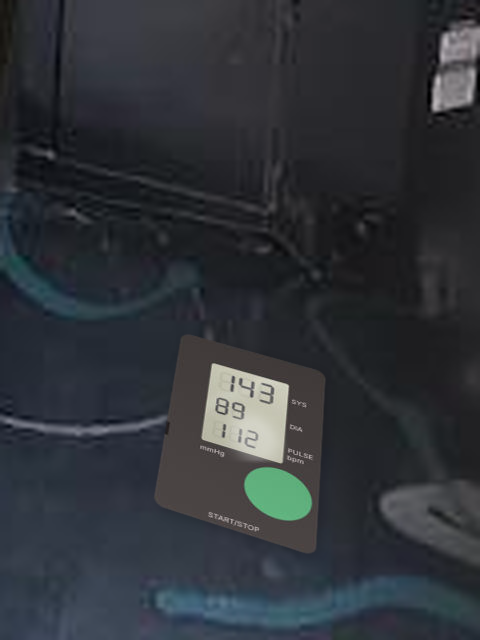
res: 143; mmHg
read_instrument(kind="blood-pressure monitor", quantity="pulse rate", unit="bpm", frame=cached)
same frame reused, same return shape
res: 112; bpm
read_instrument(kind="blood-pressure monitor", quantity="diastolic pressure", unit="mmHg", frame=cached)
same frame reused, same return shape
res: 89; mmHg
